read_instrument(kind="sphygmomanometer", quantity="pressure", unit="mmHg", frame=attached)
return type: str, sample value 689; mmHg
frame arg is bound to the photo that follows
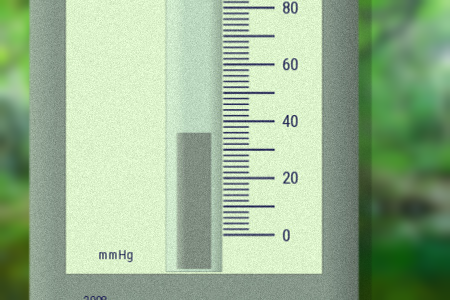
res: 36; mmHg
